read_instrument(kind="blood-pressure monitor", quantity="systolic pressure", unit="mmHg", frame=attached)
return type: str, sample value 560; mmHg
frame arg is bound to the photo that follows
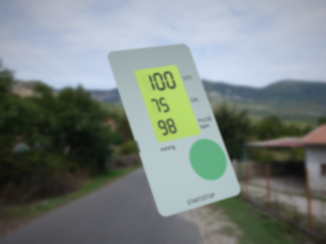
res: 100; mmHg
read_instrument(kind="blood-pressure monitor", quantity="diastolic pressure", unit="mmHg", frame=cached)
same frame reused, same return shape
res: 75; mmHg
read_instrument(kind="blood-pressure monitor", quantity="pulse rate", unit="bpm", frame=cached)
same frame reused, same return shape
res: 98; bpm
